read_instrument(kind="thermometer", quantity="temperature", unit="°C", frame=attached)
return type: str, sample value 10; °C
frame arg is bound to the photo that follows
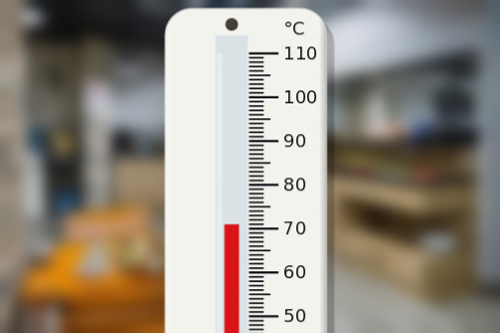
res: 71; °C
